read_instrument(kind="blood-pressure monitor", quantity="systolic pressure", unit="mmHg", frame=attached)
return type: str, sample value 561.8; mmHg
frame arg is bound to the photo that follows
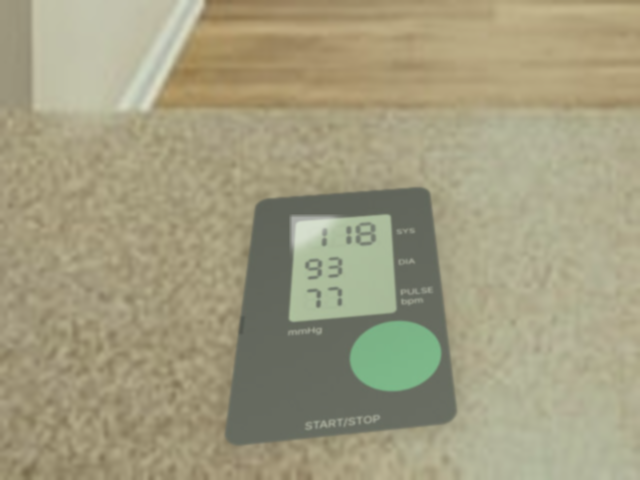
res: 118; mmHg
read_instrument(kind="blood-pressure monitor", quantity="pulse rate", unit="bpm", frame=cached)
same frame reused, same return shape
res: 77; bpm
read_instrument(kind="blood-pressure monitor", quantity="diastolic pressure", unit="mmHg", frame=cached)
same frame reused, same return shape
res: 93; mmHg
